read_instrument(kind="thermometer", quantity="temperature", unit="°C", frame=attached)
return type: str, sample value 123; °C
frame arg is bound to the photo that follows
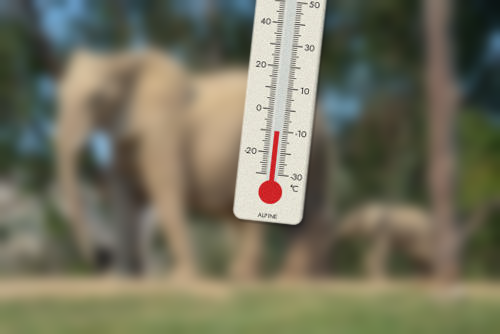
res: -10; °C
